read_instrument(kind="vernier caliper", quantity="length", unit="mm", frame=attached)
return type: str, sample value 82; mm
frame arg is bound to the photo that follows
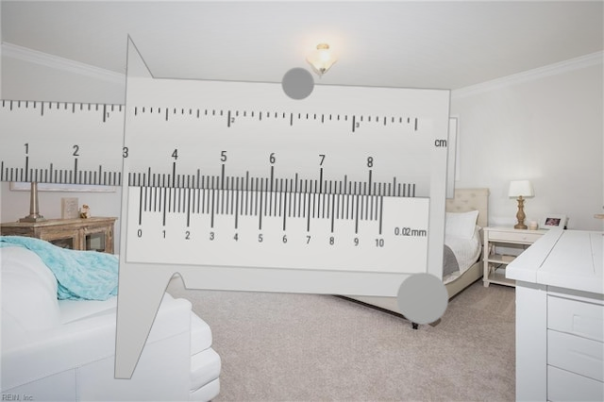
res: 33.5; mm
